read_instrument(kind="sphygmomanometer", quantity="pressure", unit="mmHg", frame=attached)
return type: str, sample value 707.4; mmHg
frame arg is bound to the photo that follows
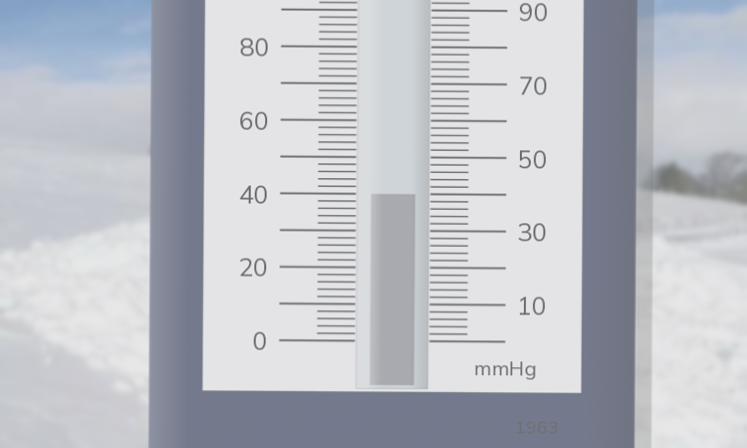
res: 40; mmHg
